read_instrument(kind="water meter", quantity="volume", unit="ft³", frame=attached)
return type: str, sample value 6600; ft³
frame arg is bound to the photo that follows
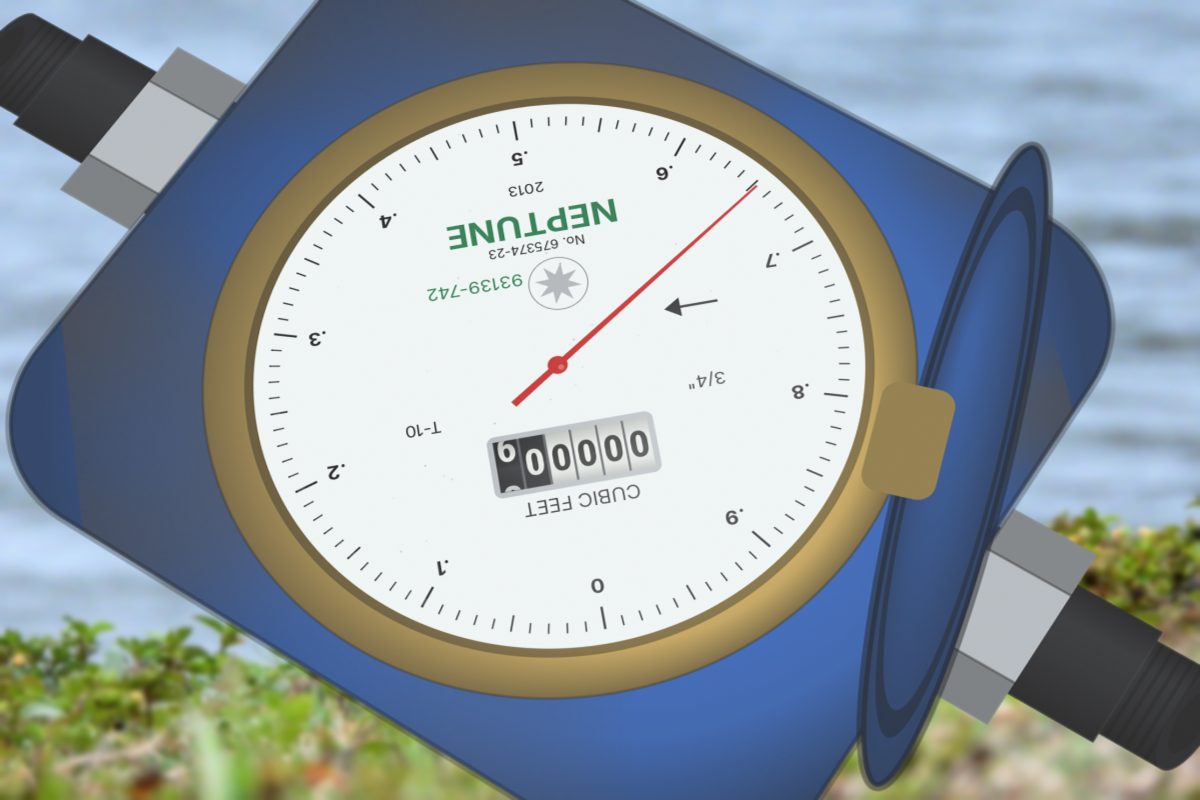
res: 8.65; ft³
